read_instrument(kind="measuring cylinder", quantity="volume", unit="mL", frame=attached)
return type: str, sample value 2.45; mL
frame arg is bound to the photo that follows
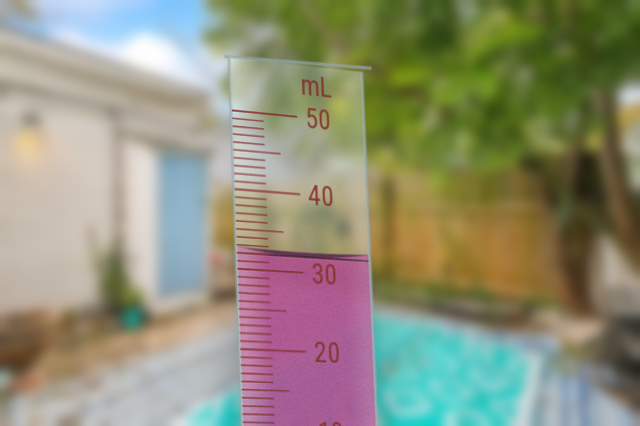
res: 32; mL
